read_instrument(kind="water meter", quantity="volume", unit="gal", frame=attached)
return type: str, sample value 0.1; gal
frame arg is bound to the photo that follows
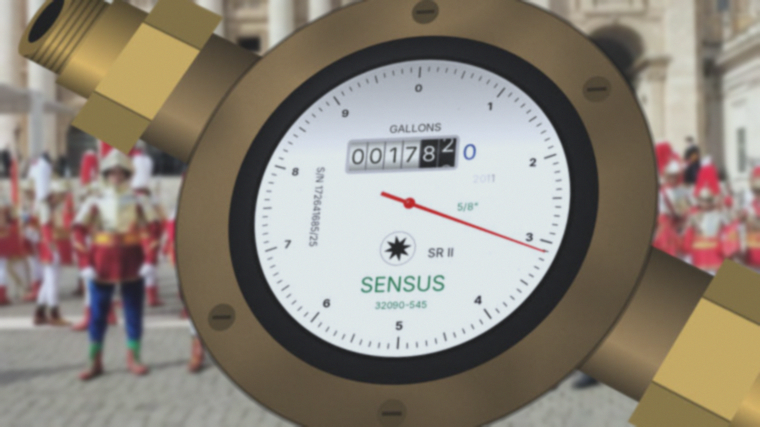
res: 17823.1; gal
